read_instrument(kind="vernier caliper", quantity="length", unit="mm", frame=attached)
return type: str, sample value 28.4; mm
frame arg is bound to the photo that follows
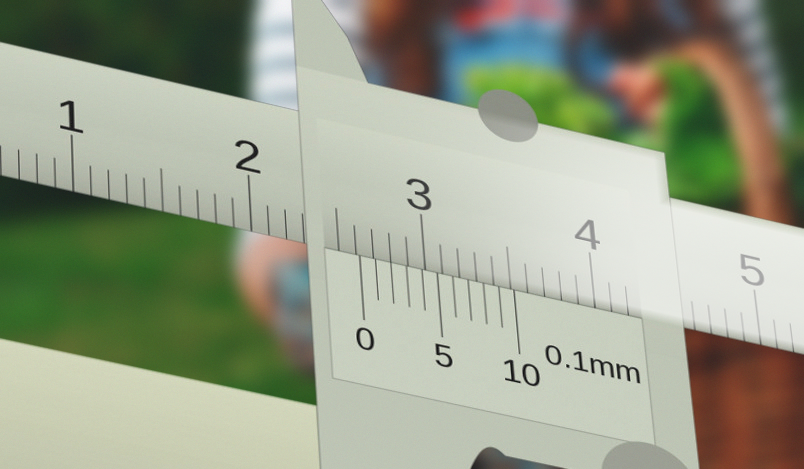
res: 26.2; mm
